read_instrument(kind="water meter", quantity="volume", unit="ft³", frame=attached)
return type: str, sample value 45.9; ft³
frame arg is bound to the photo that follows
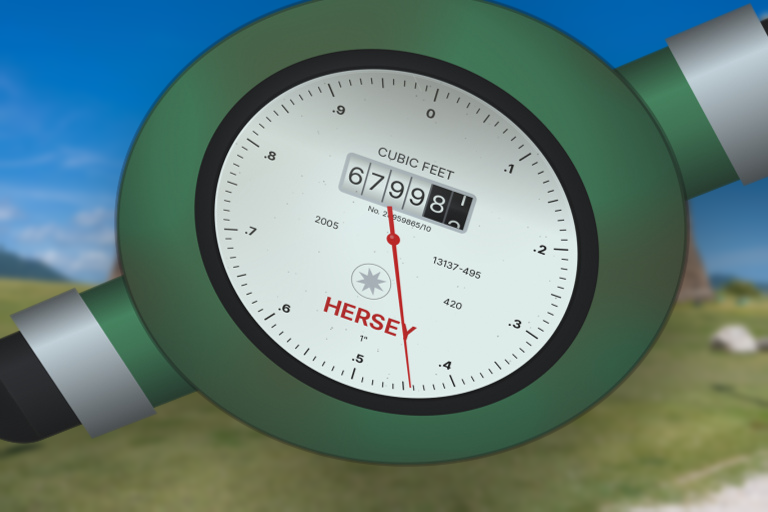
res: 679981.44; ft³
